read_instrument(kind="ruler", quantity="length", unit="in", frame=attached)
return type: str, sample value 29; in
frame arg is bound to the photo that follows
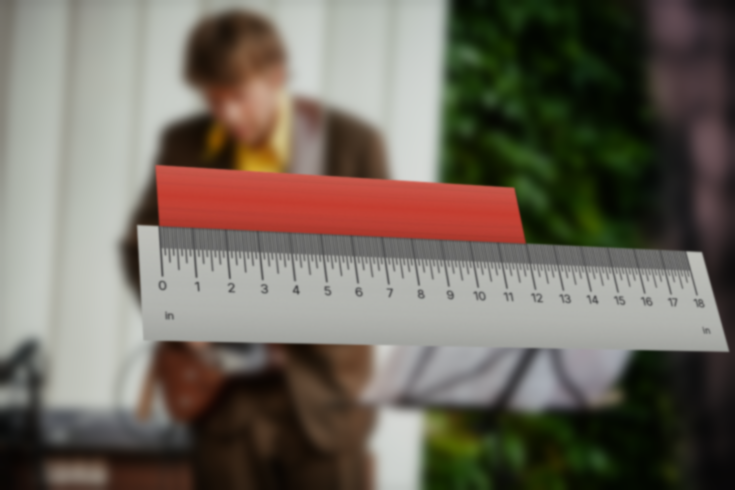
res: 12; in
